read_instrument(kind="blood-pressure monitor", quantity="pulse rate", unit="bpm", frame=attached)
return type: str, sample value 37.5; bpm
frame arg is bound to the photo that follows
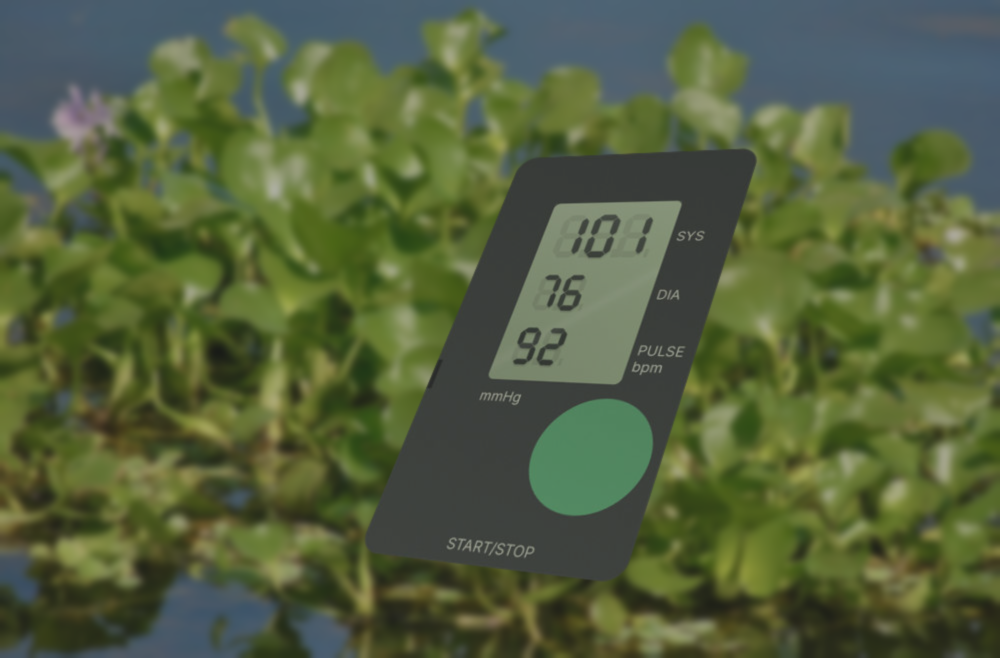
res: 92; bpm
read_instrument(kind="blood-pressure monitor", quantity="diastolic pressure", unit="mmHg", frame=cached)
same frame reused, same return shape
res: 76; mmHg
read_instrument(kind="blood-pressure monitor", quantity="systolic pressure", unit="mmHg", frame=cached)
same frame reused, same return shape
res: 101; mmHg
